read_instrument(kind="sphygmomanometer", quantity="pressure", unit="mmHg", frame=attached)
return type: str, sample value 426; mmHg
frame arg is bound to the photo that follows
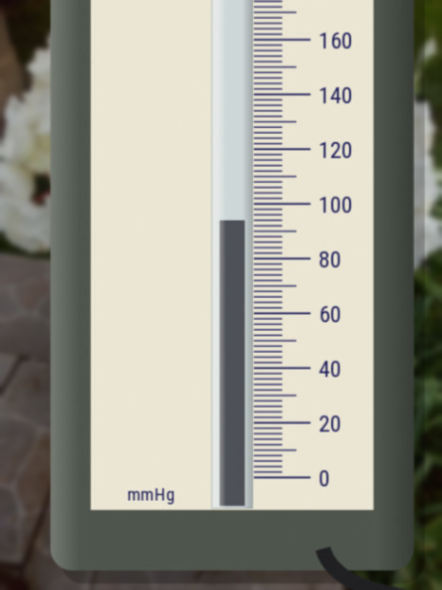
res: 94; mmHg
